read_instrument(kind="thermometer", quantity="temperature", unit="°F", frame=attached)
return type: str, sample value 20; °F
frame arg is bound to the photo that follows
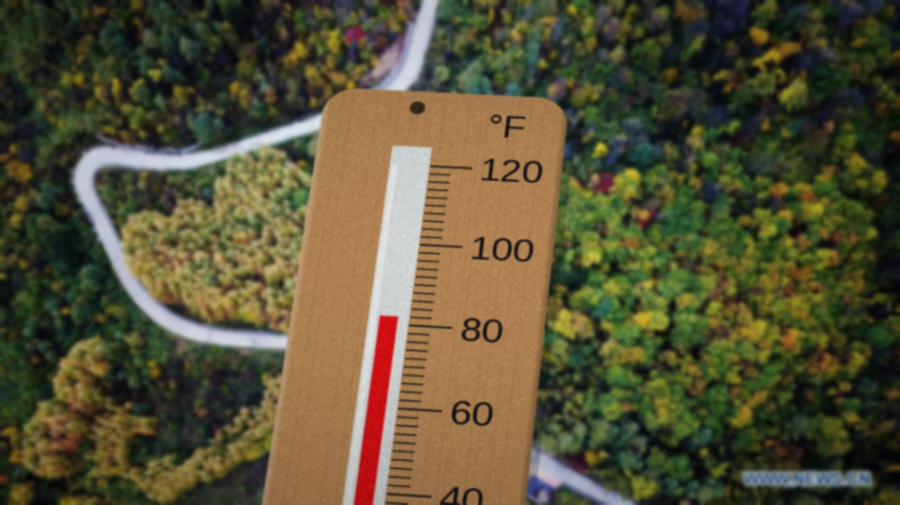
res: 82; °F
